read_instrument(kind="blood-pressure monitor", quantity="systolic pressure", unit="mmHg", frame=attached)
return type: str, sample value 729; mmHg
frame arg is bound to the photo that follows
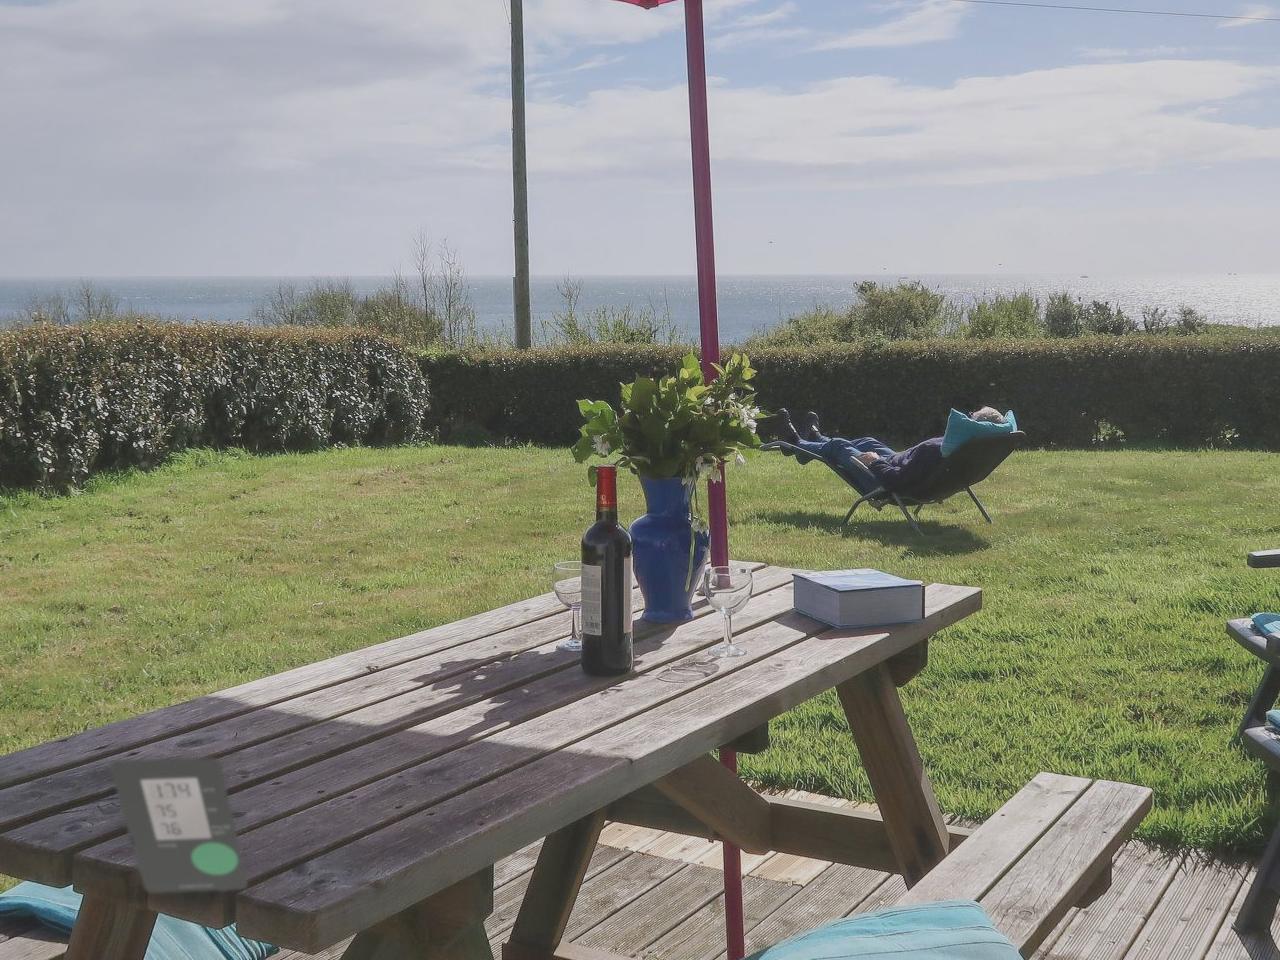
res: 174; mmHg
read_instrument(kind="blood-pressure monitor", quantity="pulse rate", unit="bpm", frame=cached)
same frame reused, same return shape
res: 76; bpm
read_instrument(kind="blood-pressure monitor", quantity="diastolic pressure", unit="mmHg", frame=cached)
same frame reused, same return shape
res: 75; mmHg
